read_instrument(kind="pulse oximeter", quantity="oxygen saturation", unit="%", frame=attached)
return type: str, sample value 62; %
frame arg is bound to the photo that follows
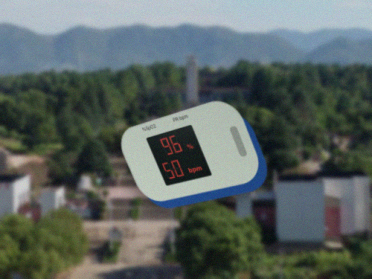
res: 96; %
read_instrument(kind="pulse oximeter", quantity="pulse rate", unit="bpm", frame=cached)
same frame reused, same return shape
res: 50; bpm
